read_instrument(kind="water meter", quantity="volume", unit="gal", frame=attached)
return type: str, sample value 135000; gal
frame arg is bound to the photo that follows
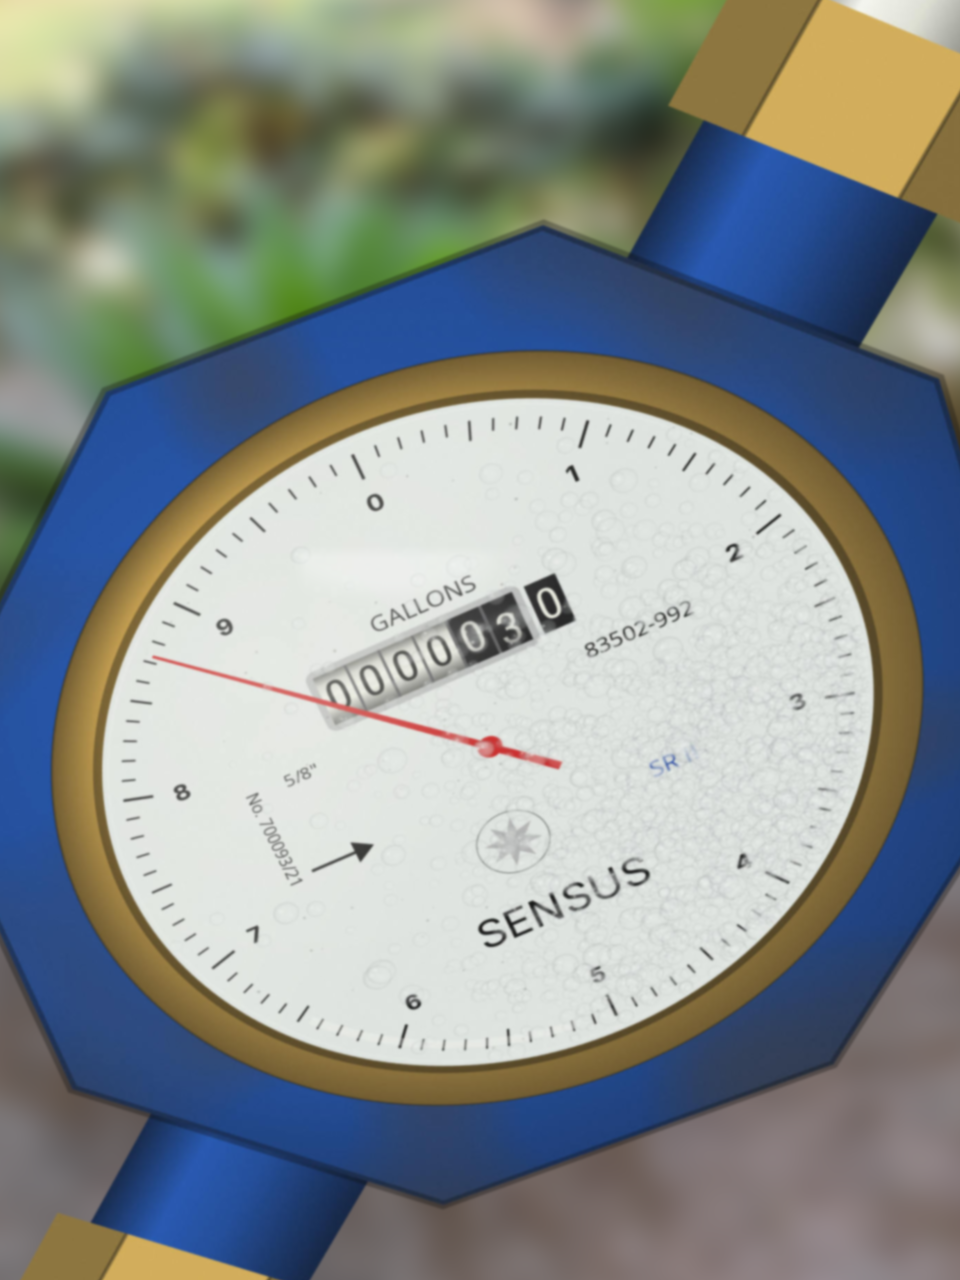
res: 28.7; gal
